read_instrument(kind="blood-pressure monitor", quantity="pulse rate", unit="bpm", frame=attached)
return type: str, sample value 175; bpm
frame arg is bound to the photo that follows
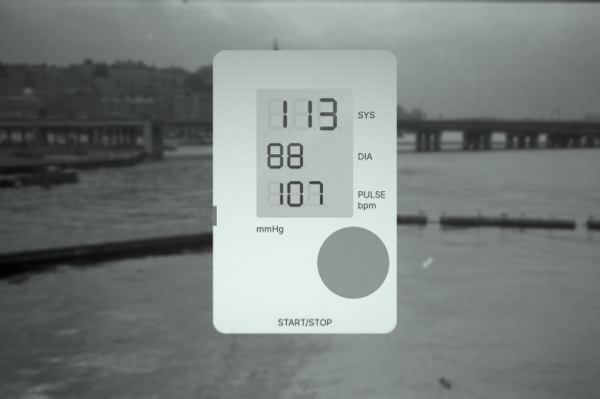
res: 107; bpm
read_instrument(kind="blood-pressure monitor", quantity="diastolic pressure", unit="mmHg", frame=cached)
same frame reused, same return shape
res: 88; mmHg
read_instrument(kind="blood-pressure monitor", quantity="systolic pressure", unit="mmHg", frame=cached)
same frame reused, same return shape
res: 113; mmHg
